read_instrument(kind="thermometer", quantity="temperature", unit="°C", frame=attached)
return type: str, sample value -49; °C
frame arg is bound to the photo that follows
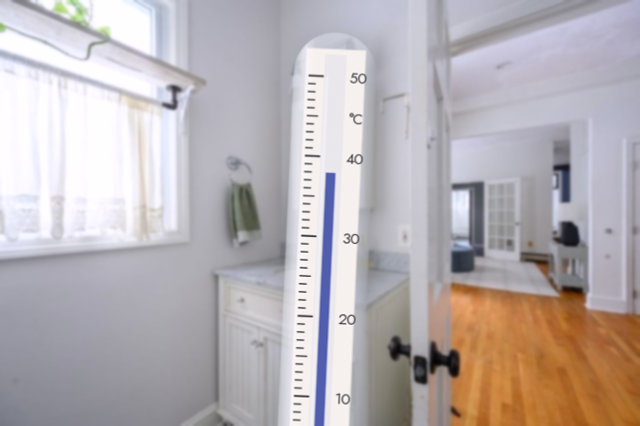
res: 38; °C
